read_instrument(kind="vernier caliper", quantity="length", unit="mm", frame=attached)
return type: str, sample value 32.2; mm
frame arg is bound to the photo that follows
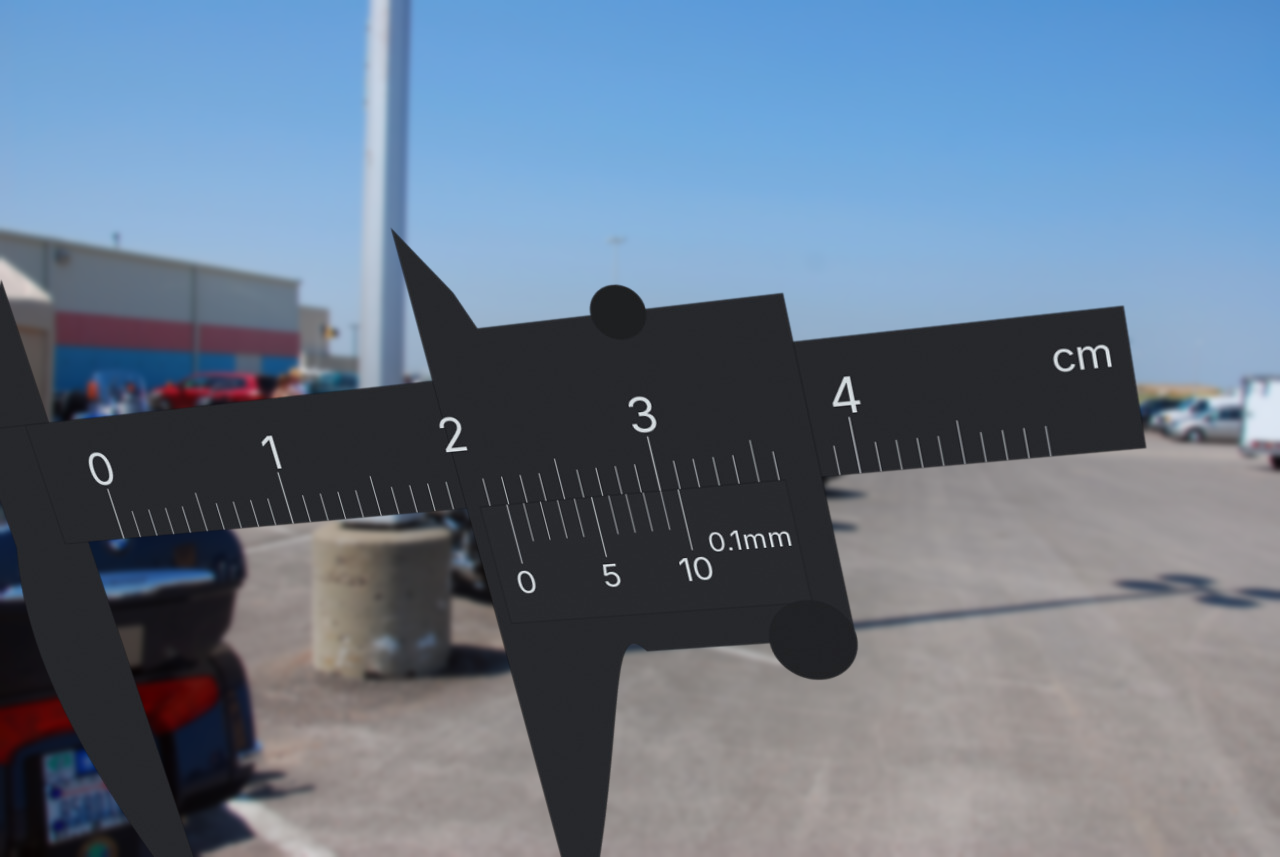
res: 21.9; mm
